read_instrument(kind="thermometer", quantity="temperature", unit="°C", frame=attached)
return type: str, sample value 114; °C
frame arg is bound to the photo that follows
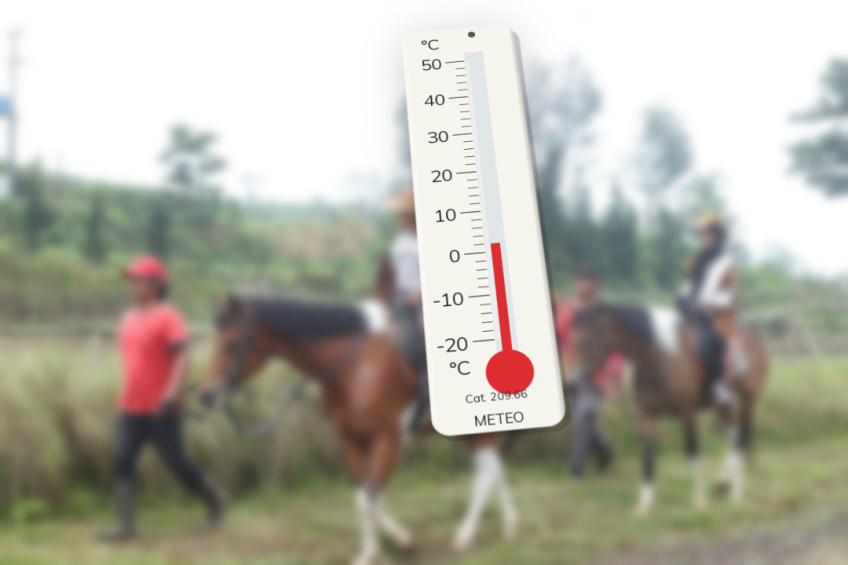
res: 2; °C
